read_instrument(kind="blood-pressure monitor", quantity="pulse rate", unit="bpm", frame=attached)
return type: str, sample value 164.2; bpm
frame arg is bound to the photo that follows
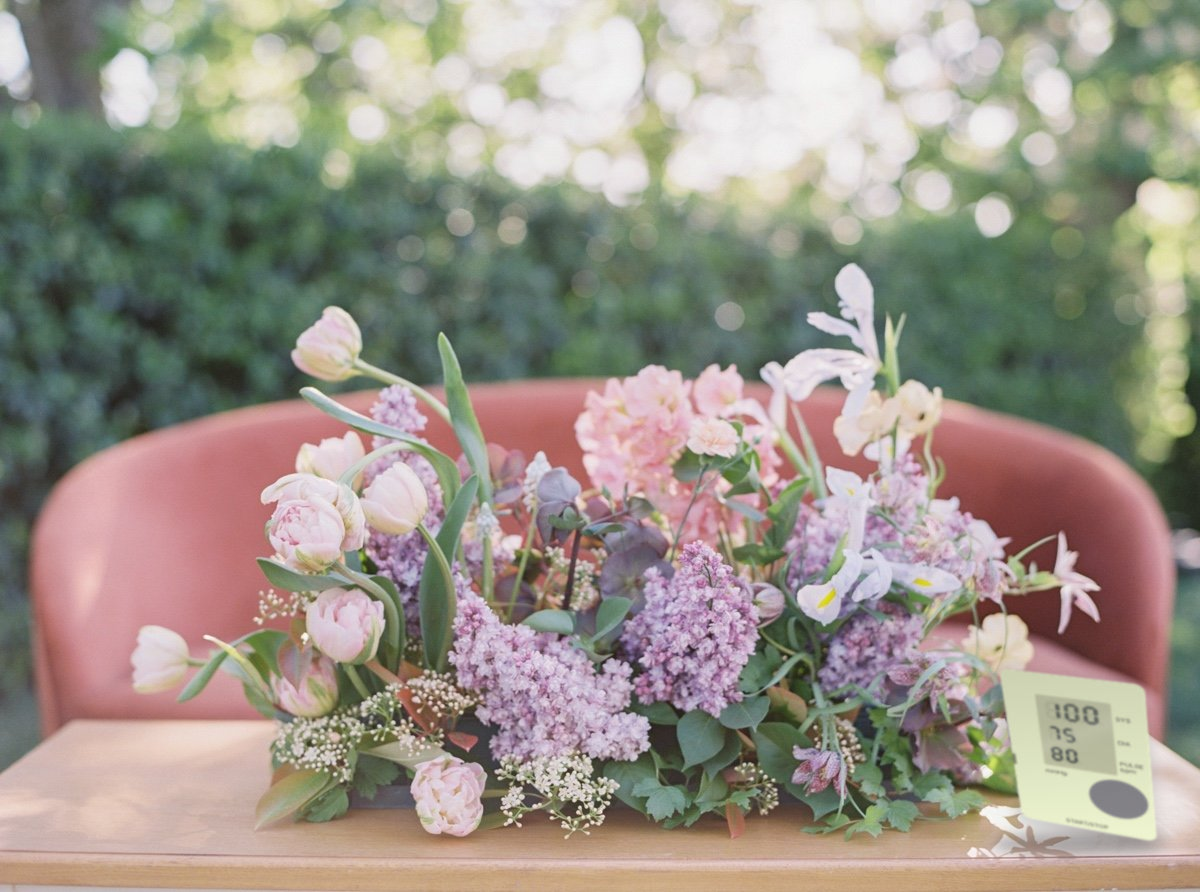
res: 80; bpm
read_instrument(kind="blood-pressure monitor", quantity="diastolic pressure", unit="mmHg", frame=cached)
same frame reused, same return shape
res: 75; mmHg
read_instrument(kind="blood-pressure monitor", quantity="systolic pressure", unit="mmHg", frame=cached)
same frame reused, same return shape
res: 100; mmHg
